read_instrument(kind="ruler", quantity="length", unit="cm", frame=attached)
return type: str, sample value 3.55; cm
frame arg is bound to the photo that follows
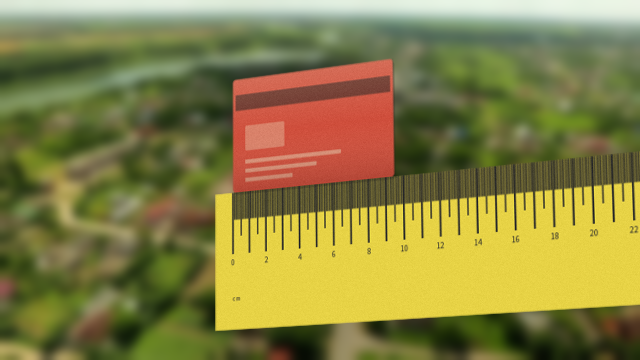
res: 9.5; cm
